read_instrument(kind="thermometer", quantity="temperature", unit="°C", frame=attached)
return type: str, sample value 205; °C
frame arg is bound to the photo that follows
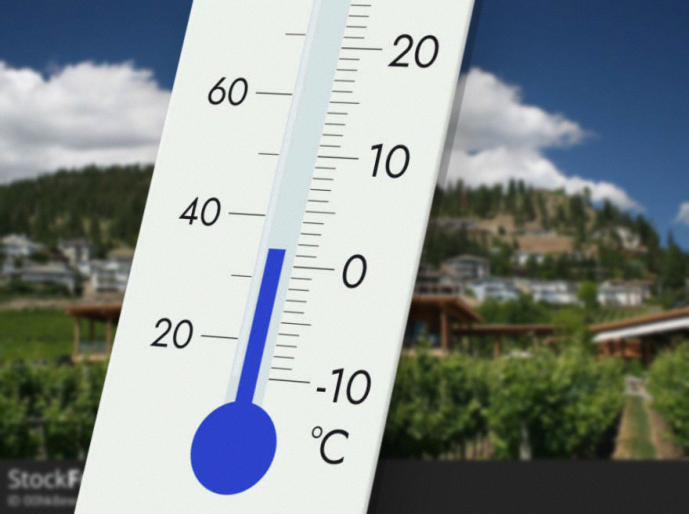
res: 1.5; °C
